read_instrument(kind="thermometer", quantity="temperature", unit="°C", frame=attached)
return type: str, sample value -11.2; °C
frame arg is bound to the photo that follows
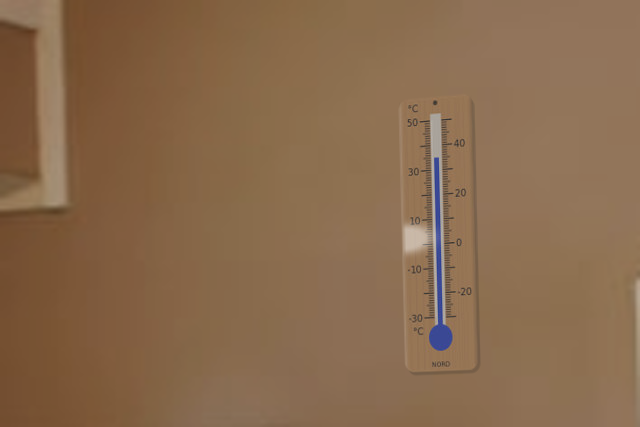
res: 35; °C
